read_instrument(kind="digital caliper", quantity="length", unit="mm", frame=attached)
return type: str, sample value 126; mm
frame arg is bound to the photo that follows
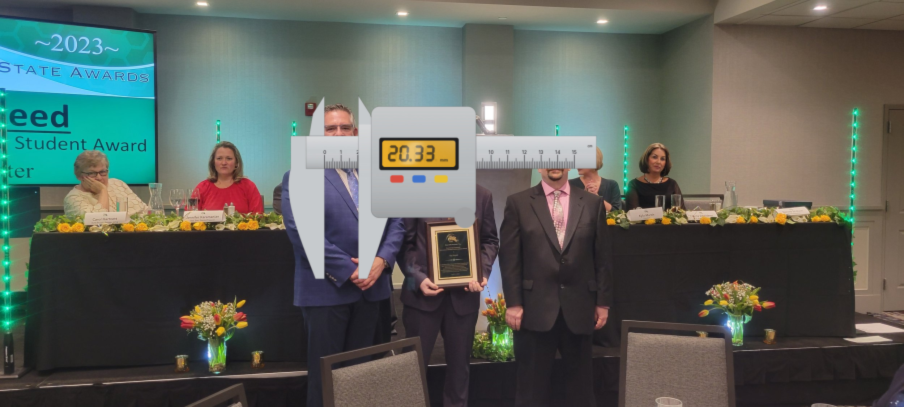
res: 20.33; mm
